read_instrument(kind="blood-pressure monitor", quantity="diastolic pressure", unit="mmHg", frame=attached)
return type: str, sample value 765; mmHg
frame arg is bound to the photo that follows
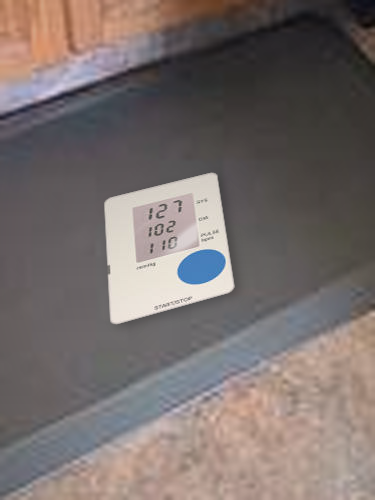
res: 102; mmHg
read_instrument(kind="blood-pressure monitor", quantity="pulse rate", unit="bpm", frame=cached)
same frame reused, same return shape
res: 110; bpm
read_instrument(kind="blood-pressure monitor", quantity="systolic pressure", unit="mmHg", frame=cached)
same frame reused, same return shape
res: 127; mmHg
